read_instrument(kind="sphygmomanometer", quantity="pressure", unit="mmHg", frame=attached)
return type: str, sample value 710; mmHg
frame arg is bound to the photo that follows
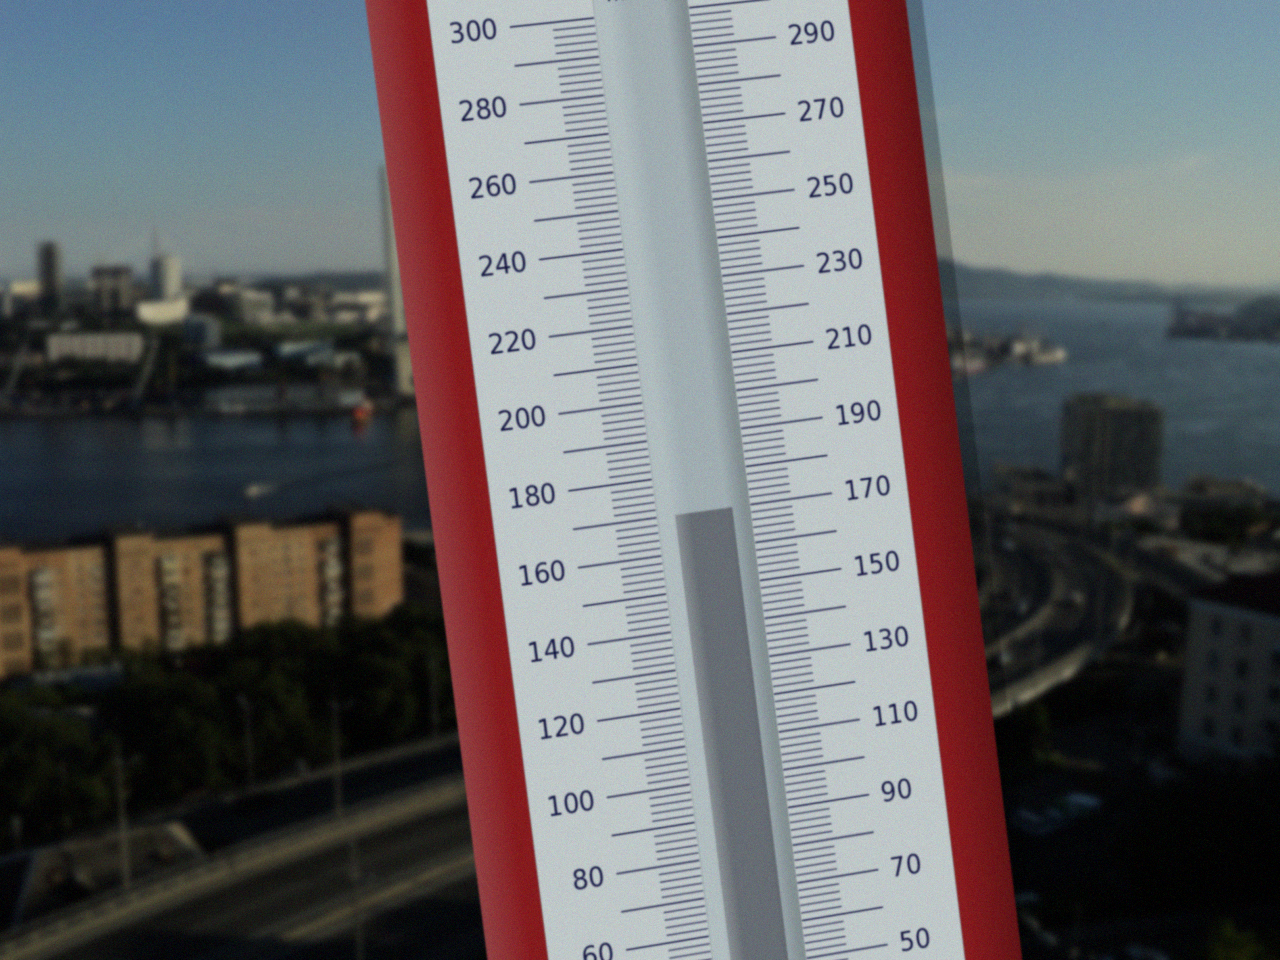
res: 170; mmHg
